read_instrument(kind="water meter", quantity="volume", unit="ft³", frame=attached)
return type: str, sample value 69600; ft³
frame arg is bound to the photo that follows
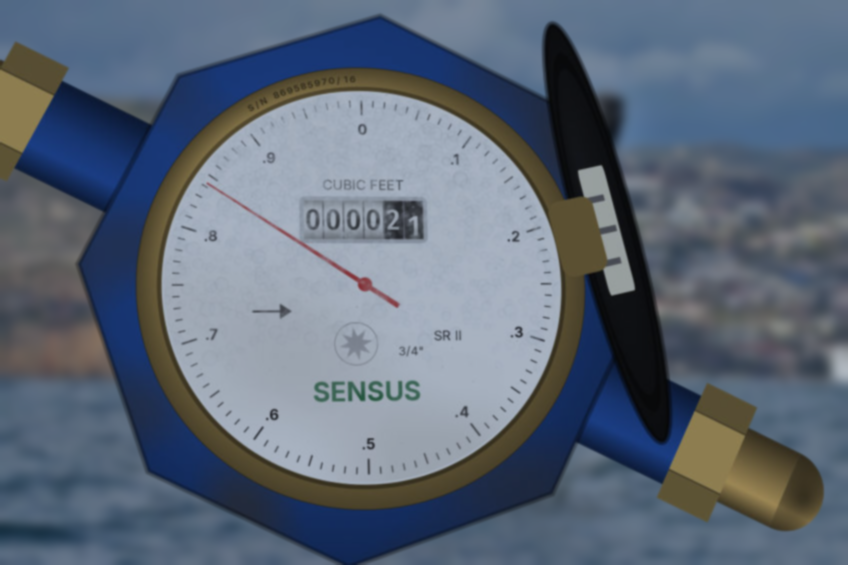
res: 20.84; ft³
